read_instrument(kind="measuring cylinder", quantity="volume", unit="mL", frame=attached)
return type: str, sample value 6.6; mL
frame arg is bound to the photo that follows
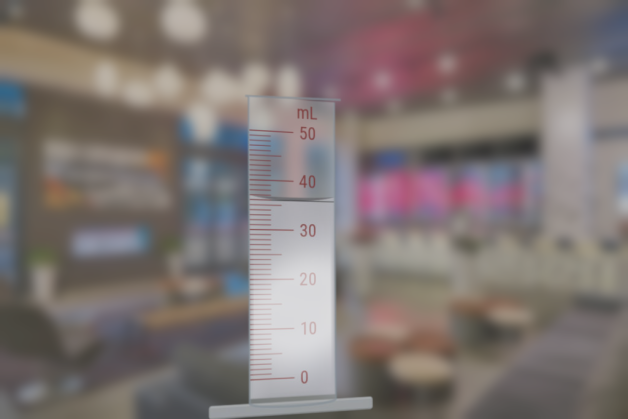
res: 36; mL
